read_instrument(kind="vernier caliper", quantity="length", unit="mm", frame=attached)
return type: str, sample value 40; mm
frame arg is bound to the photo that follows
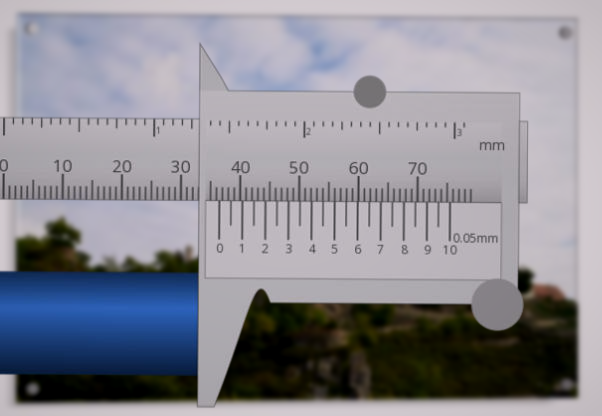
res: 36.5; mm
